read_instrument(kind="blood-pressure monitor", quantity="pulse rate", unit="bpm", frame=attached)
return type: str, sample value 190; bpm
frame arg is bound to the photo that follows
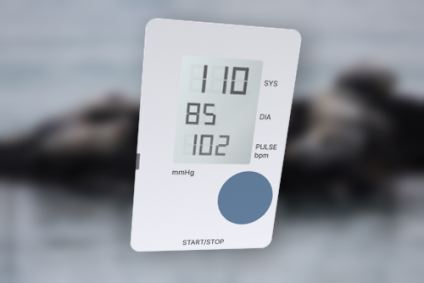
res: 102; bpm
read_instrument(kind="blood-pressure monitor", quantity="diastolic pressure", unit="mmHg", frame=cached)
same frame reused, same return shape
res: 85; mmHg
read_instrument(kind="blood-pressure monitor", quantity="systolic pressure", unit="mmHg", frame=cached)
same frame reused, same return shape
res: 110; mmHg
